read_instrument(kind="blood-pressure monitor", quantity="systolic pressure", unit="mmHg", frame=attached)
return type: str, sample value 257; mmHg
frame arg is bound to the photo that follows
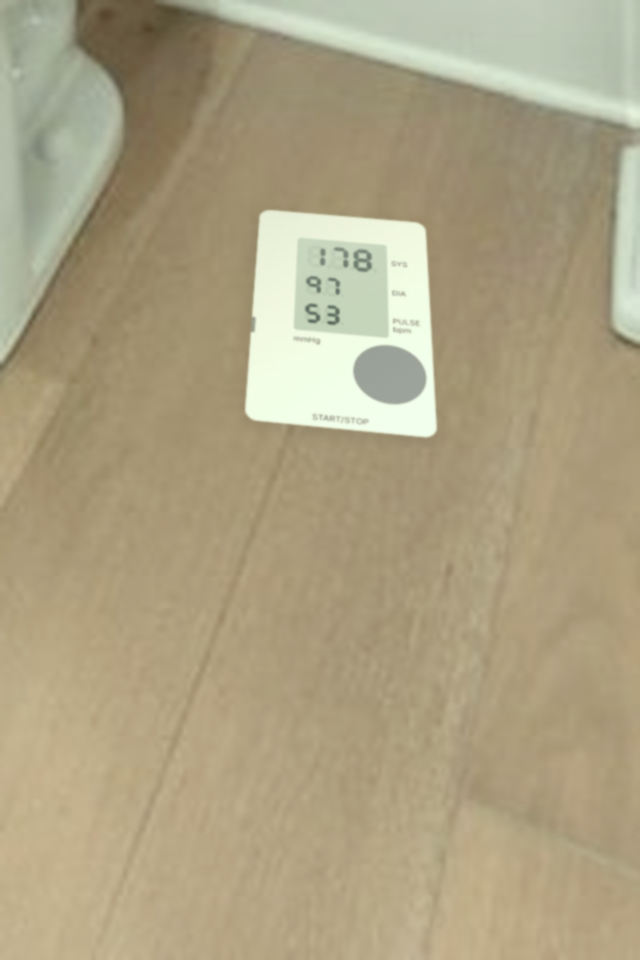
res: 178; mmHg
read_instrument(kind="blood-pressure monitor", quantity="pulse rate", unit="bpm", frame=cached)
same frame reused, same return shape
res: 53; bpm
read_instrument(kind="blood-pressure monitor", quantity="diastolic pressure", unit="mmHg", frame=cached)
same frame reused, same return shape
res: 97; mmHg
